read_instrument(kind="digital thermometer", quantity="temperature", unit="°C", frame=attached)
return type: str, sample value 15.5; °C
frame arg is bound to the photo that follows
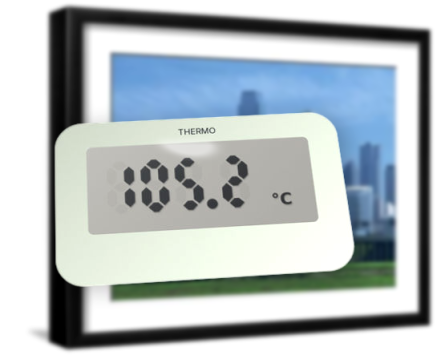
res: 105.2; °C
